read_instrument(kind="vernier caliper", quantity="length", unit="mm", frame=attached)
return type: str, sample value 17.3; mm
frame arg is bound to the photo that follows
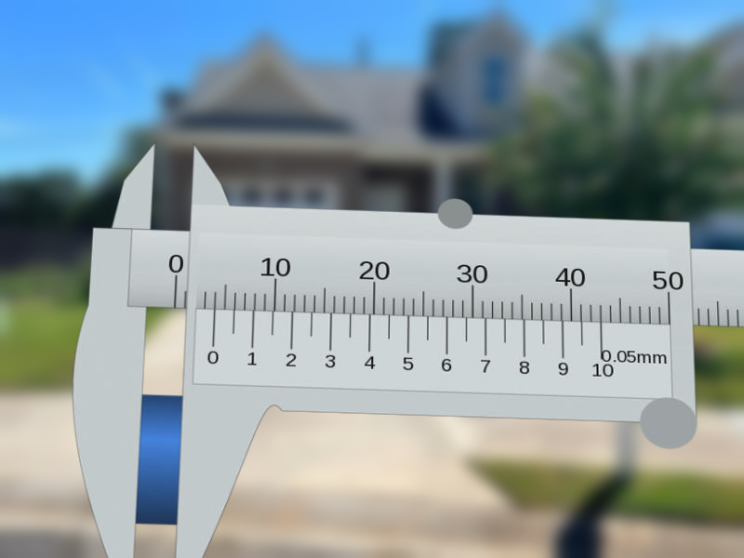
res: 4.0; mm
